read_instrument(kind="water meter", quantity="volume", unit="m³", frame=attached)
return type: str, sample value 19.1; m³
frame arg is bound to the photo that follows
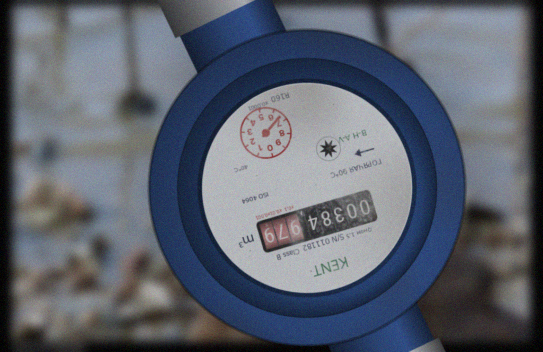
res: 384.9796; m³
